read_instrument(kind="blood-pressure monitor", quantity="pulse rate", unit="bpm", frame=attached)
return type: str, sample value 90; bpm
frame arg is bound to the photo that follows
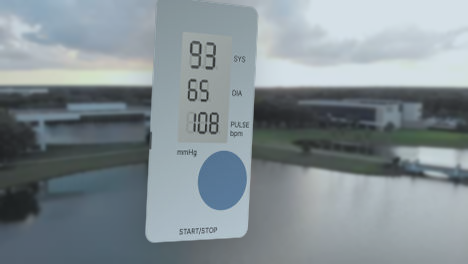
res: 108; bpm
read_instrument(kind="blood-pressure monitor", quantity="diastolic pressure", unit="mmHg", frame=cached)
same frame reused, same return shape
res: 65; mmHg
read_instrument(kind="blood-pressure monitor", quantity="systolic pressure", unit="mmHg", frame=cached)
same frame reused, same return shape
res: 93; mmHg
